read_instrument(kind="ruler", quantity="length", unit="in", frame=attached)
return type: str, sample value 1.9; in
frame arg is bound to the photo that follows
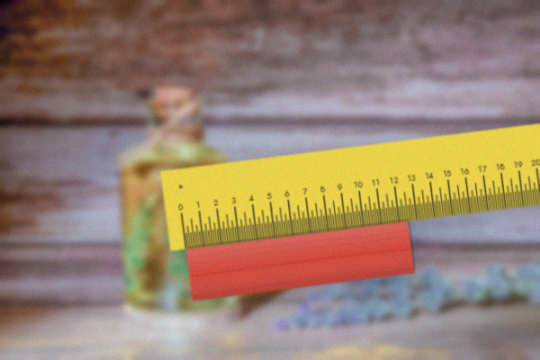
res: 12.5; in
